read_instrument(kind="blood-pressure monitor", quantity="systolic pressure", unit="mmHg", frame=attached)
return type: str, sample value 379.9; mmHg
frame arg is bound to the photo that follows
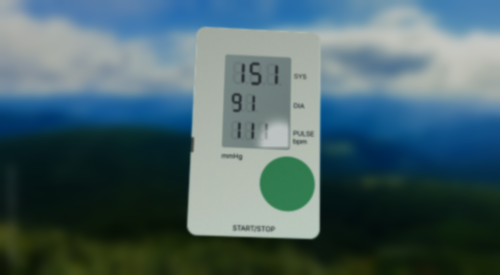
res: 151; mmHg
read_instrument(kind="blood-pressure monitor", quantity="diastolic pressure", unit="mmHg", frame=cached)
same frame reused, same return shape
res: 91; mmHg
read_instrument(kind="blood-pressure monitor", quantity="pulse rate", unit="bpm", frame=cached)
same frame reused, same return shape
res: 111; bpm
